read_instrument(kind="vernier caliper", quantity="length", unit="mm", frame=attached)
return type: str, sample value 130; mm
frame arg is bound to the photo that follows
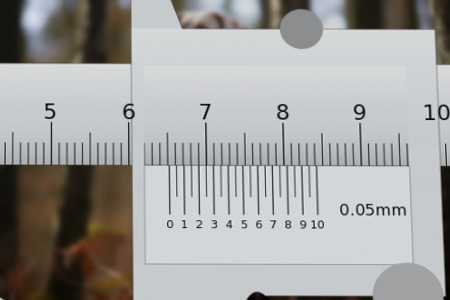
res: 65.2; mm
